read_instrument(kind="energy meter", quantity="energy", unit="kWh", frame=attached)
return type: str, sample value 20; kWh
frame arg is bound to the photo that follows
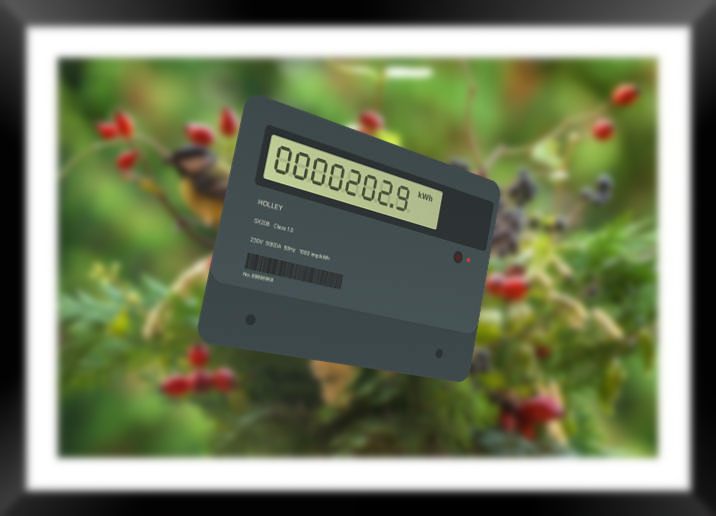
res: 202.9; kWh
